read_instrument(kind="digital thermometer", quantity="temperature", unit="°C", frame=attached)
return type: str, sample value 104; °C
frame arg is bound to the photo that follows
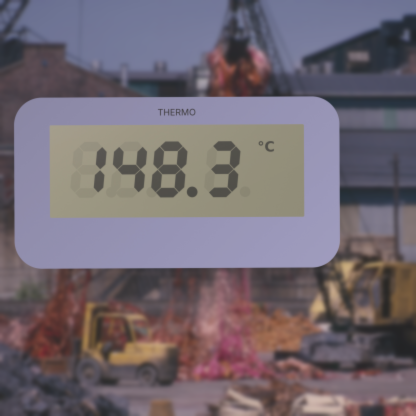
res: 148.3; °C
